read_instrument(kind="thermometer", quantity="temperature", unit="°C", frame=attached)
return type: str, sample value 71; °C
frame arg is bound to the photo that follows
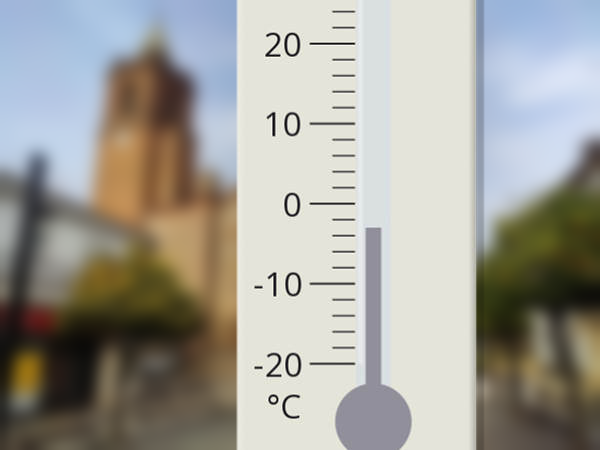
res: -3; °C
